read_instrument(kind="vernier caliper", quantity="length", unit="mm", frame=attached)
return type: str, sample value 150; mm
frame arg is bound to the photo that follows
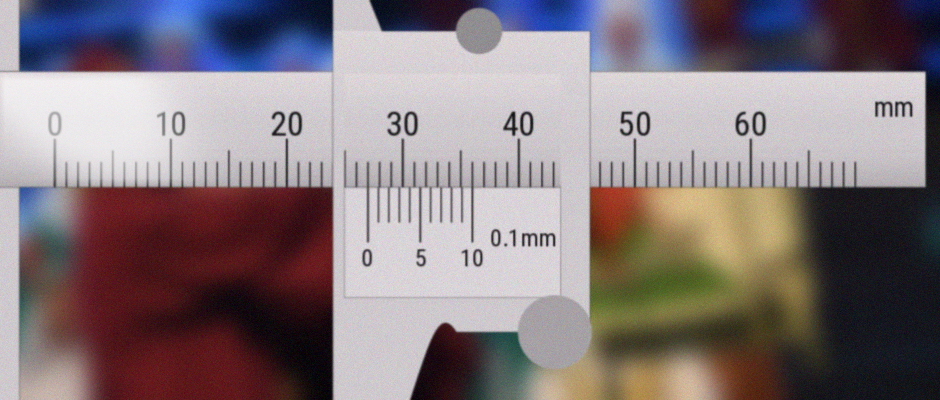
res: 27.0; mm
